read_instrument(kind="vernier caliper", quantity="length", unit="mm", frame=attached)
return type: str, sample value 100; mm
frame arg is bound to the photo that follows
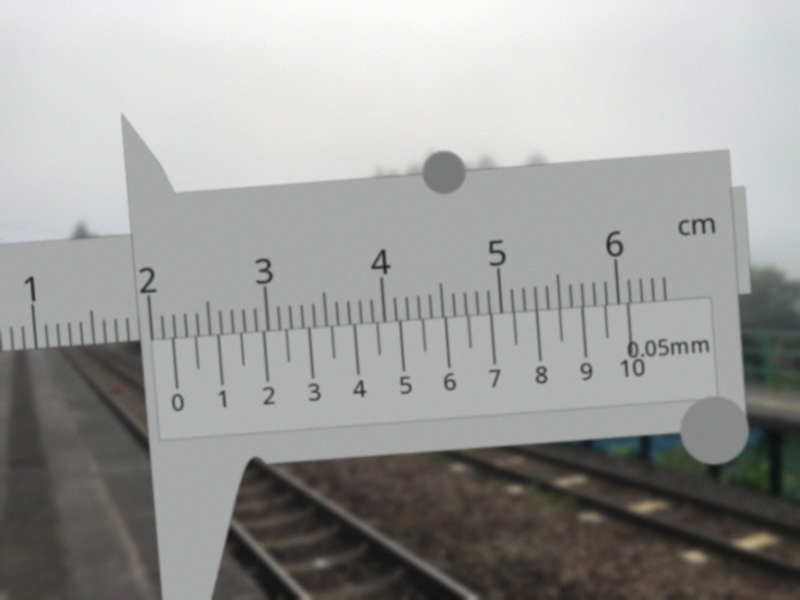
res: 21.8; mm
